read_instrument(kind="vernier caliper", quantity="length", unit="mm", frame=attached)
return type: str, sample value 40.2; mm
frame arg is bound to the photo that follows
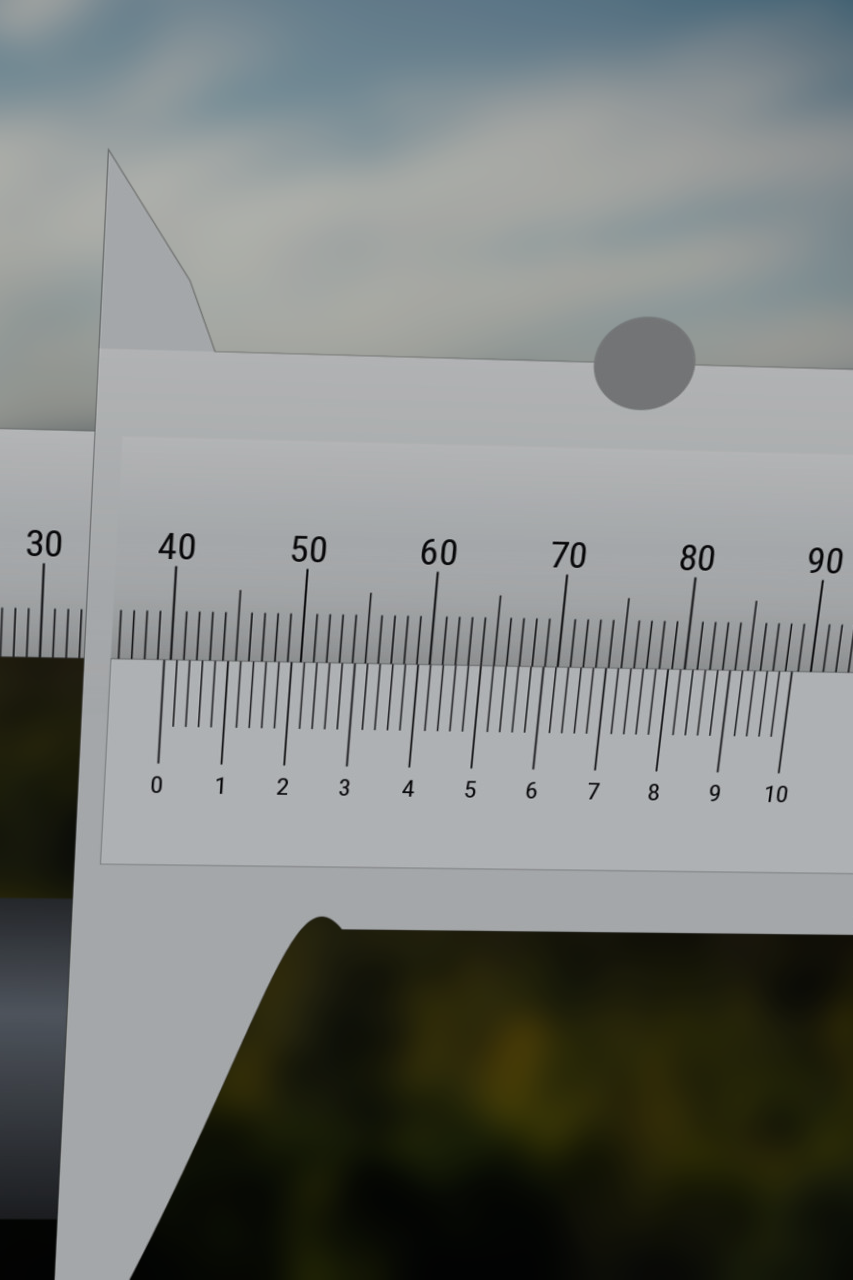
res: 39.5; mm
